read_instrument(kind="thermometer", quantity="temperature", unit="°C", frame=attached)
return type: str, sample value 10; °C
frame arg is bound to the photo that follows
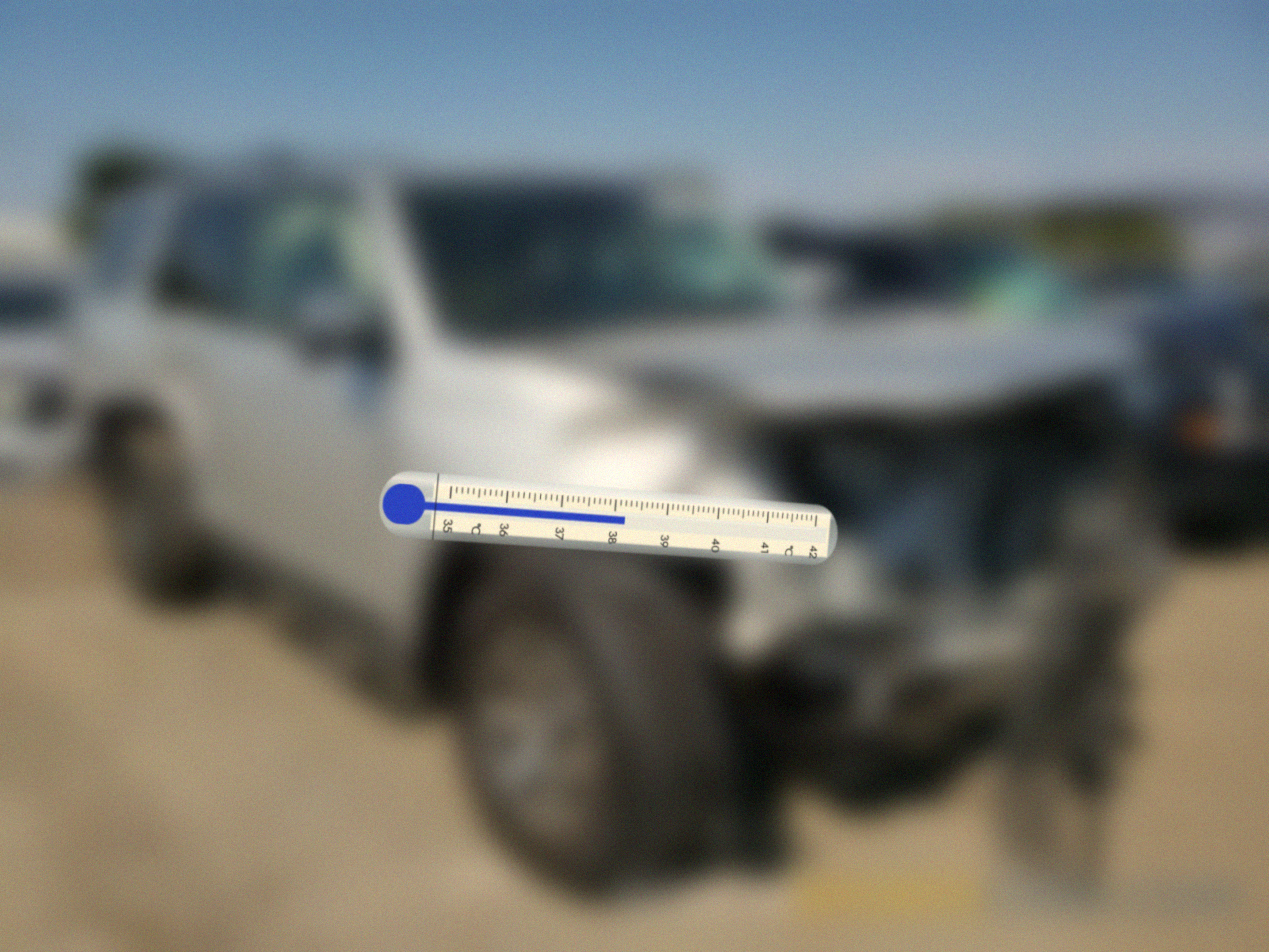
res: 38.2; °C
